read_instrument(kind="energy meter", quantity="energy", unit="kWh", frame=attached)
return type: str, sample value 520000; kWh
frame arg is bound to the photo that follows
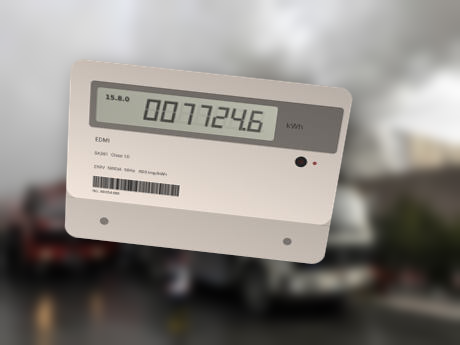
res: 7724.6; kWh
